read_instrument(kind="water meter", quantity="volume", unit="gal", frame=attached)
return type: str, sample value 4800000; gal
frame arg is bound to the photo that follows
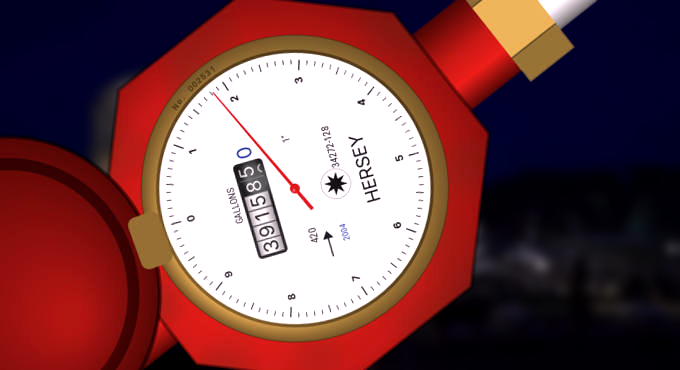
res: 3915851.8; gal
